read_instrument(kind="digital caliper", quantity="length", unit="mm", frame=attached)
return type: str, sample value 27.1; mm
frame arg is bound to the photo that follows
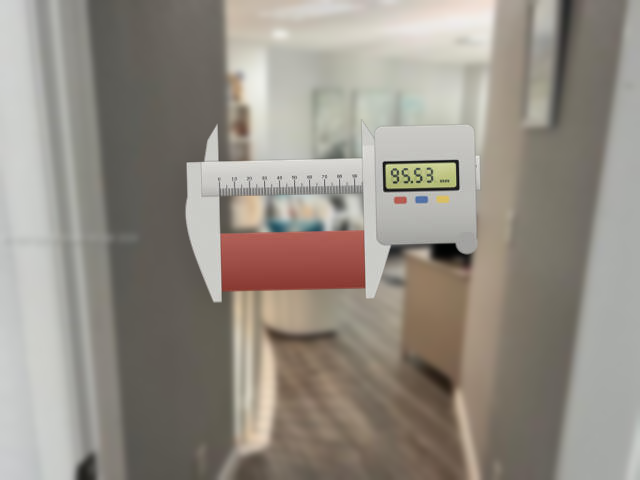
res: 95.53; mm
